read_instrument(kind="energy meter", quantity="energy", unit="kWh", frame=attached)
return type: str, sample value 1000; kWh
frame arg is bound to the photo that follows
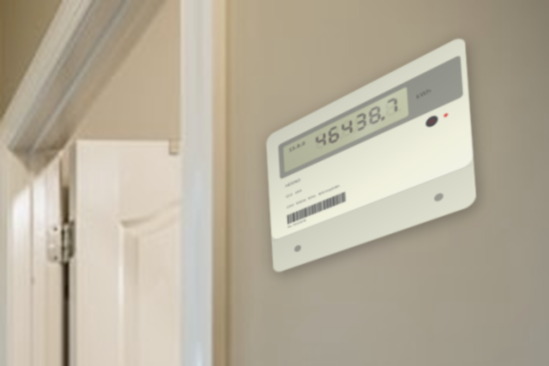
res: 46438.7; kWh
